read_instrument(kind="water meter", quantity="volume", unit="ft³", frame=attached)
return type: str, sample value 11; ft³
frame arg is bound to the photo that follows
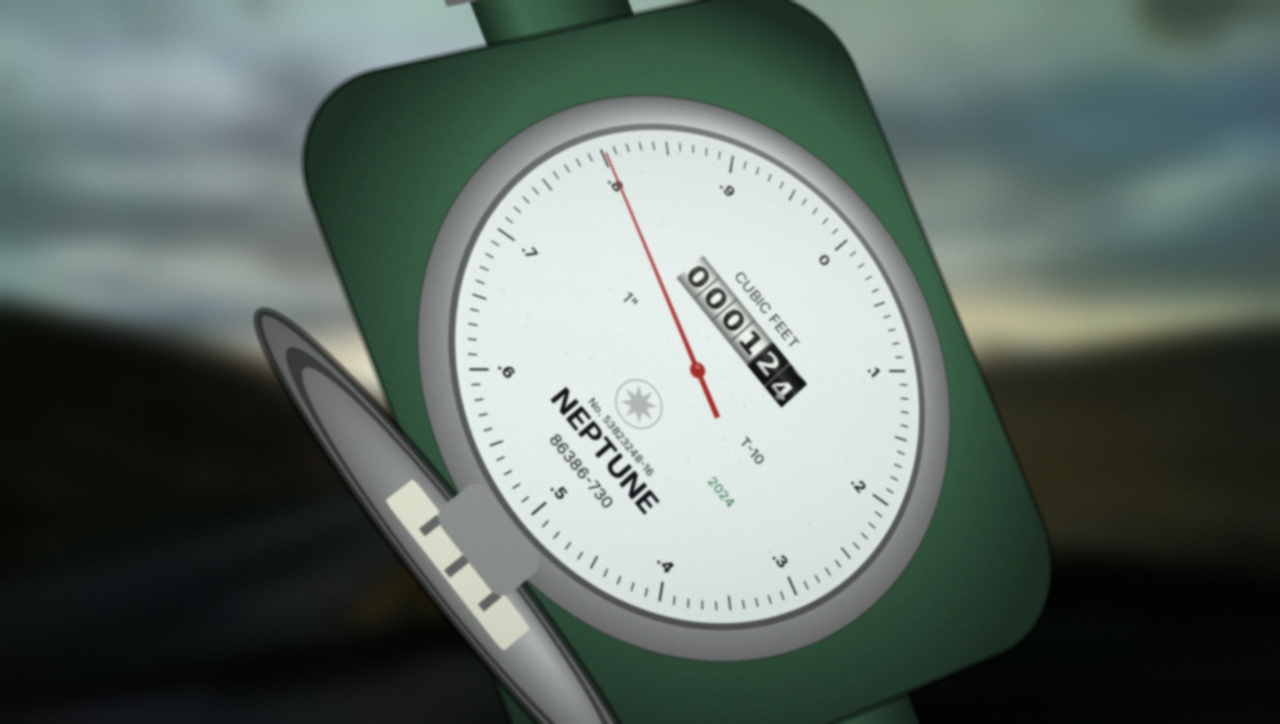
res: 123.80; ft³
